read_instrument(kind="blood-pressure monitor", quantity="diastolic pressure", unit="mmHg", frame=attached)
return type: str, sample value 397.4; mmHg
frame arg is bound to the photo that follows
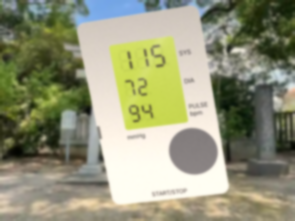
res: 72; mmHg
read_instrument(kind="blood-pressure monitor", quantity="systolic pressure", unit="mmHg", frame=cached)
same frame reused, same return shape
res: 115; mmHg
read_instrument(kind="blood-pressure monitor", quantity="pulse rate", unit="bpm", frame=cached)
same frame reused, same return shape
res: 94; bpm
